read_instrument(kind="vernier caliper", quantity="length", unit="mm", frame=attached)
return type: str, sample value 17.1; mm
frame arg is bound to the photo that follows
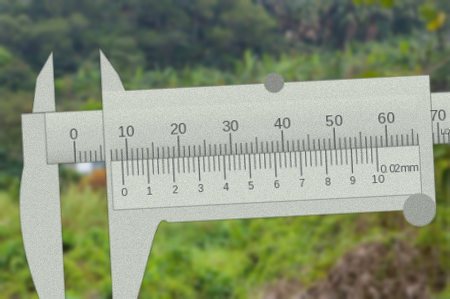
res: 9.0; mm
